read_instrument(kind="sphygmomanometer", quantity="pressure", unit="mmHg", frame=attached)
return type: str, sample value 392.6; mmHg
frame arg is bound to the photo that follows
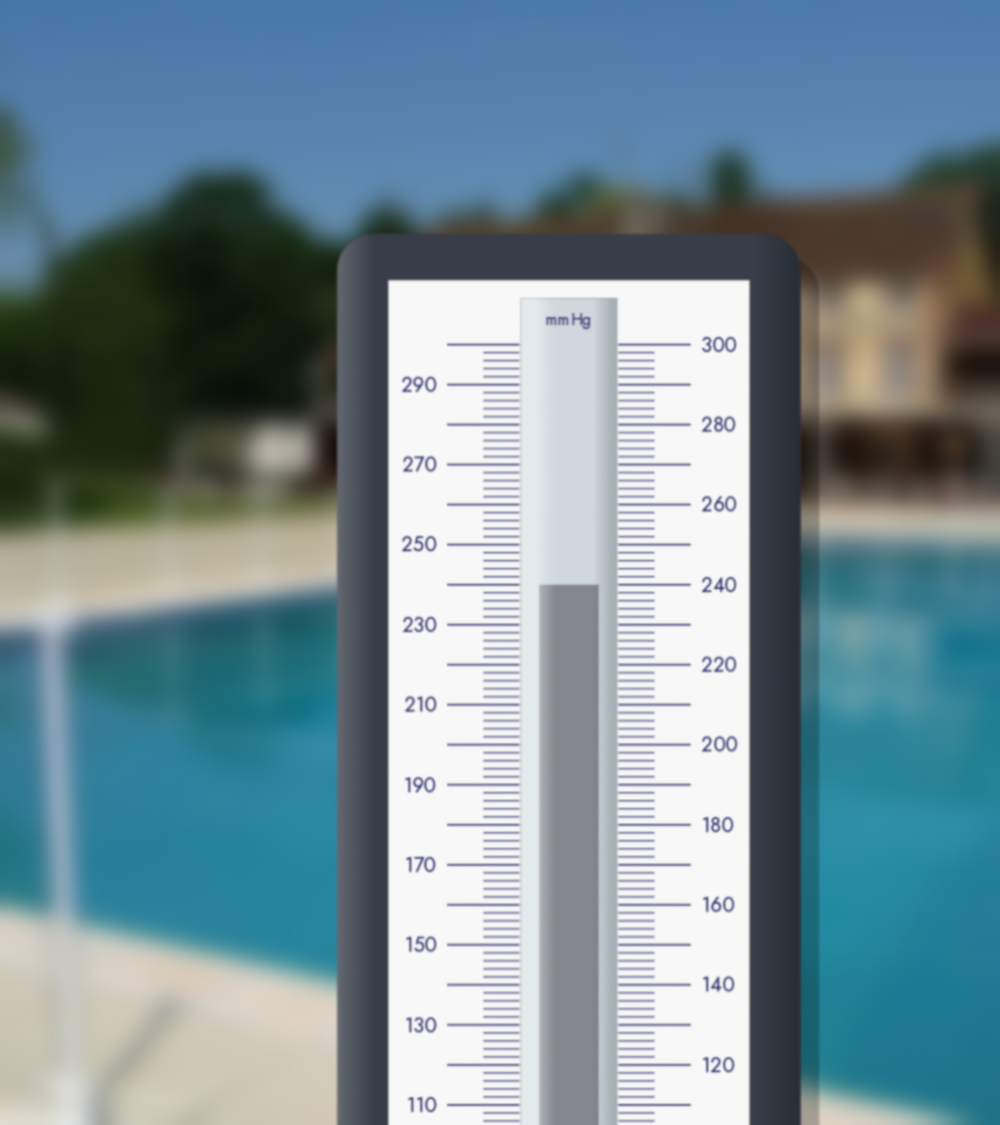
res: 240; mmHg
